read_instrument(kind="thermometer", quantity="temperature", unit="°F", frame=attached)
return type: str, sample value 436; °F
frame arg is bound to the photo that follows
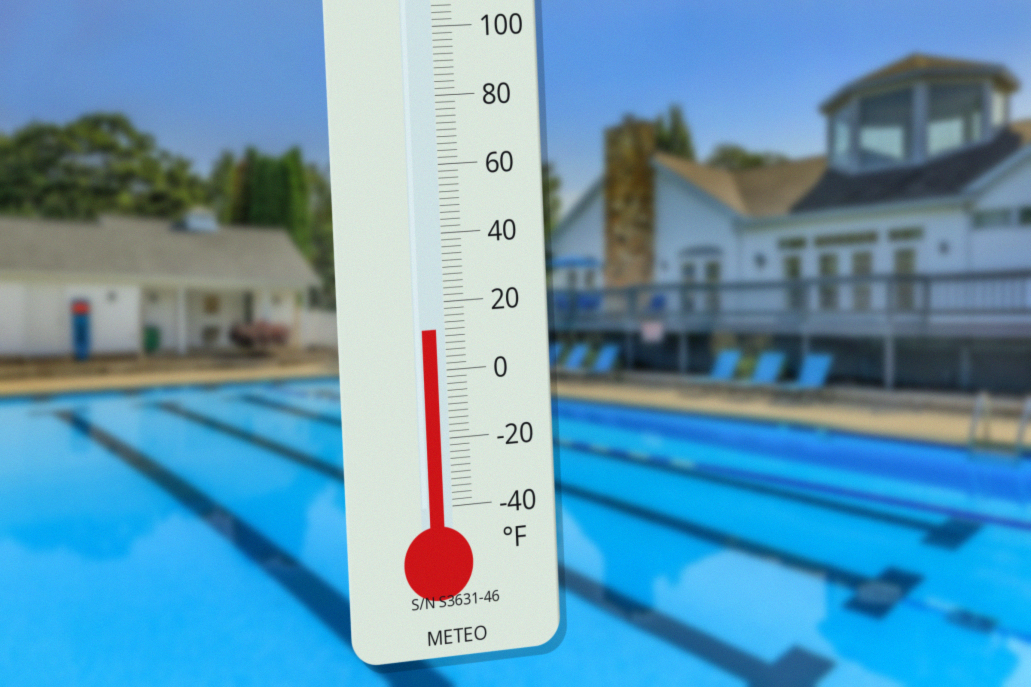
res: 12; °F
